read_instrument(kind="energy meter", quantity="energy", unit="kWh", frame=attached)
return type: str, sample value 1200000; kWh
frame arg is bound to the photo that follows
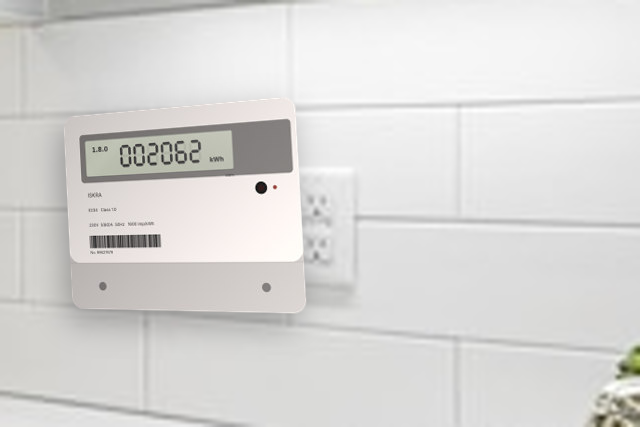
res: 2062; kWh
